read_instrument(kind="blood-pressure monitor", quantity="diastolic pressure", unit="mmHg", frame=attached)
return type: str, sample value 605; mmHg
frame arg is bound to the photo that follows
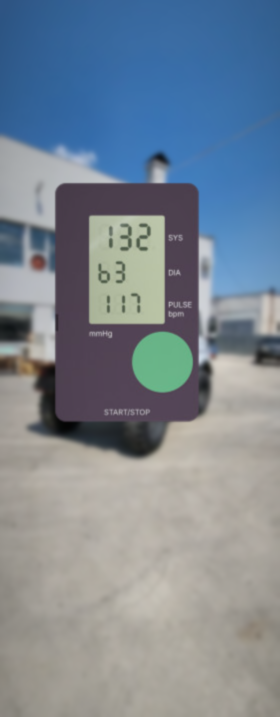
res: 63; mmHg
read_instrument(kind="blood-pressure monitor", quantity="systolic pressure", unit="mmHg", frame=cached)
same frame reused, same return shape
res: 132; mmHg
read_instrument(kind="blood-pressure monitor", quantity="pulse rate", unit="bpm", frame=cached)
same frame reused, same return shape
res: 117; bpm
